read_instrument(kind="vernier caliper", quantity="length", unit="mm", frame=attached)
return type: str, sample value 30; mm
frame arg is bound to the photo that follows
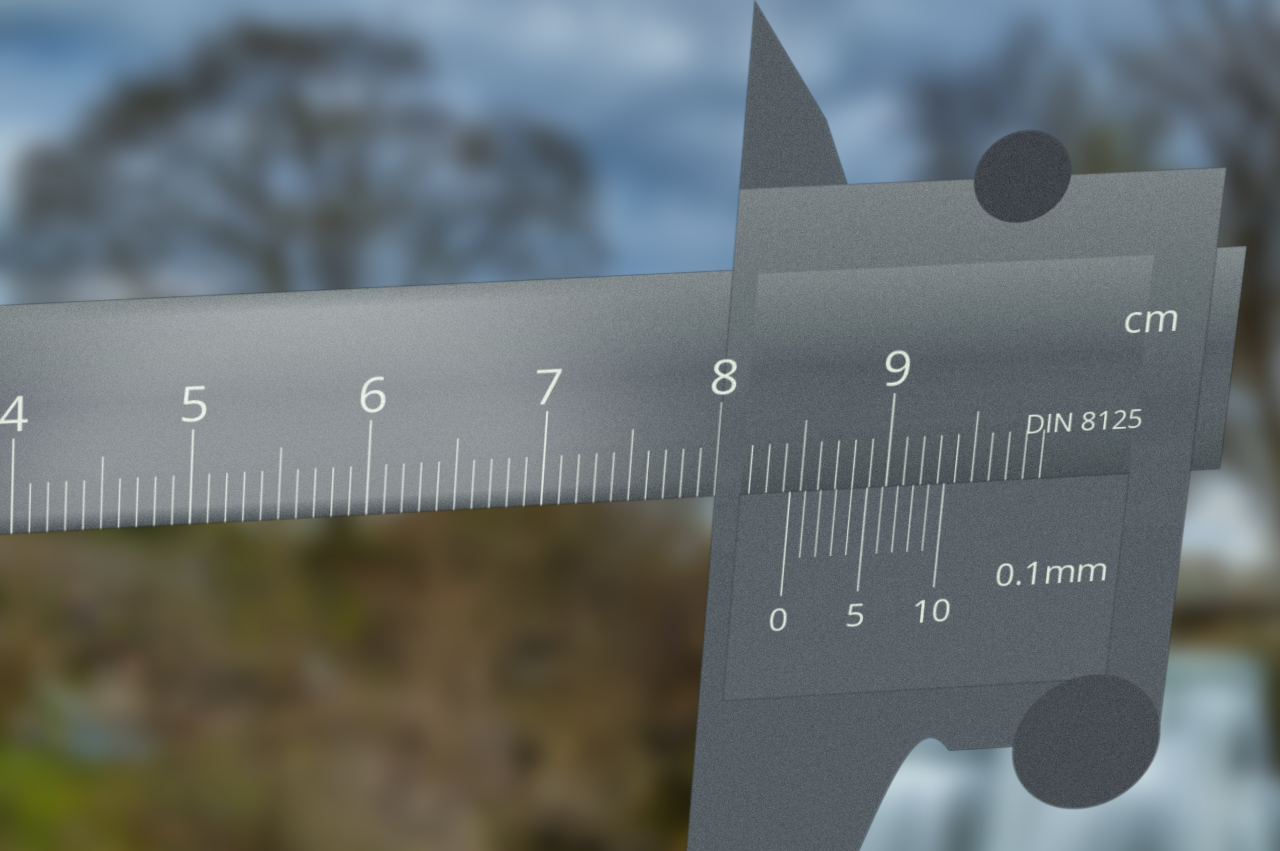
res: 84.4; mm
